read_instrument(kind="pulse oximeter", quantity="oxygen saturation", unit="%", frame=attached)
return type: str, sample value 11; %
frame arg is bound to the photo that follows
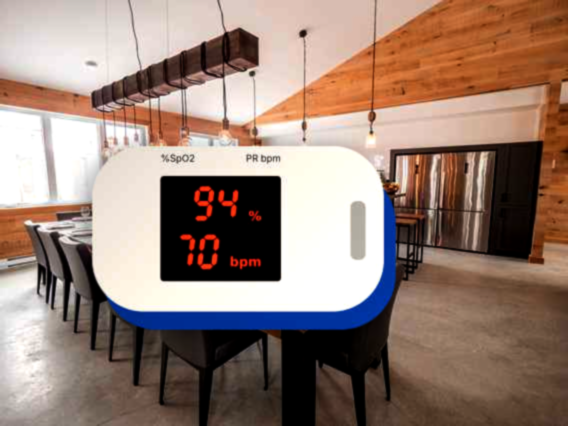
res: 94; %
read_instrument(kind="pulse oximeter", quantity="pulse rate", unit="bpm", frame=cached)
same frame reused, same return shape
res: 70; bpm
